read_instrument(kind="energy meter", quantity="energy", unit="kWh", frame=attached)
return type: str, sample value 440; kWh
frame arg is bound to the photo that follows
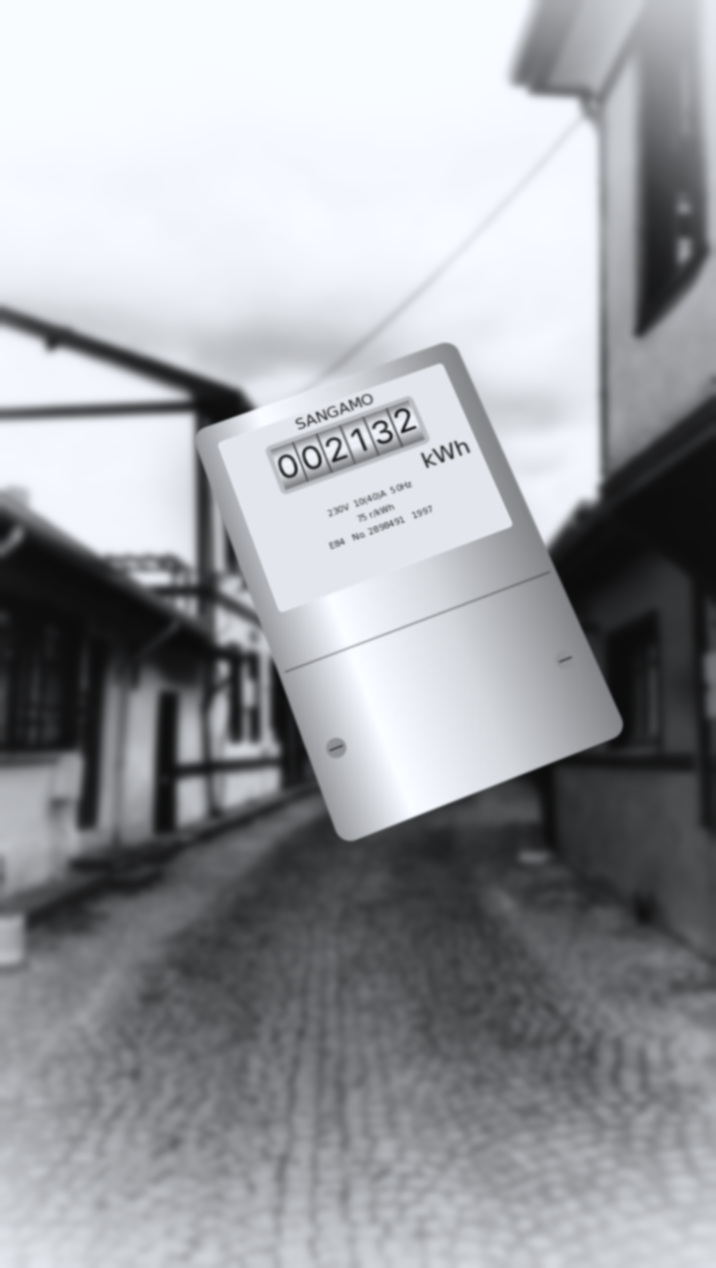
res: 2132; kWh
